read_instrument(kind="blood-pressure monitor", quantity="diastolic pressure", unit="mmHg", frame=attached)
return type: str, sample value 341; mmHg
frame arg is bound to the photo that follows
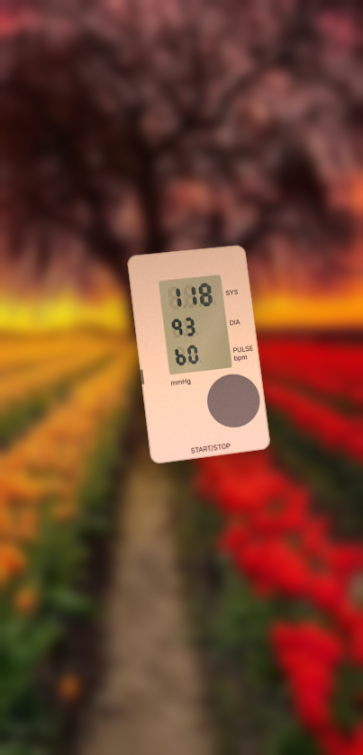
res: 93; mmHg
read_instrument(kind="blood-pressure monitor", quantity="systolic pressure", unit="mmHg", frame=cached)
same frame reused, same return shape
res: 118; mmHg
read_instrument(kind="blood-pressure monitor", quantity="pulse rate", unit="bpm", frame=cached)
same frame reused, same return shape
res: 60; bpm
